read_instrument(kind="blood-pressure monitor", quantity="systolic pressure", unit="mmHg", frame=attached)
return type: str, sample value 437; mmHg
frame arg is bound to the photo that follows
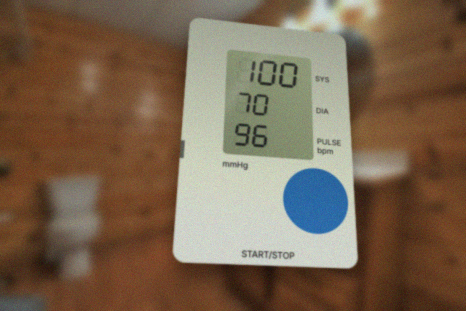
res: 100; mmHg
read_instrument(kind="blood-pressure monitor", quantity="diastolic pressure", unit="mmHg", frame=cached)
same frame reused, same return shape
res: 70; mmHg
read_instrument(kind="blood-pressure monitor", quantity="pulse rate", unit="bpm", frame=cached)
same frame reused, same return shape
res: 96; bpm
